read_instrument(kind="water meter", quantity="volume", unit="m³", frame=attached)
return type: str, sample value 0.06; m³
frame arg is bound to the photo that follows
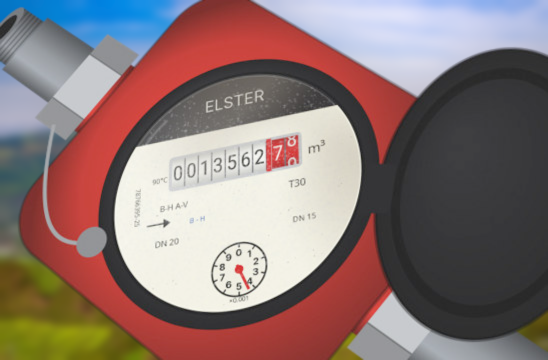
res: 13562.784; m³
